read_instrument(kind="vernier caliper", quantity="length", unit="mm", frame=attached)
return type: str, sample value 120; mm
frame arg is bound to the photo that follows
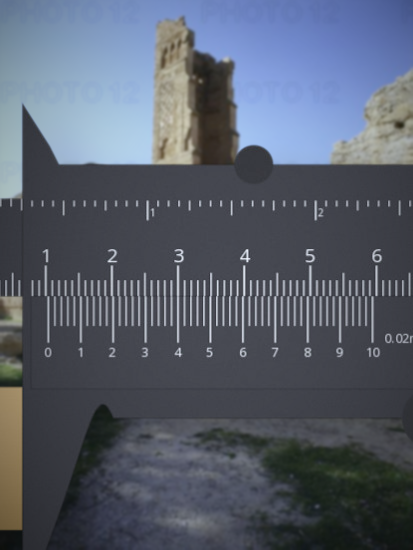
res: 10.4; mm
